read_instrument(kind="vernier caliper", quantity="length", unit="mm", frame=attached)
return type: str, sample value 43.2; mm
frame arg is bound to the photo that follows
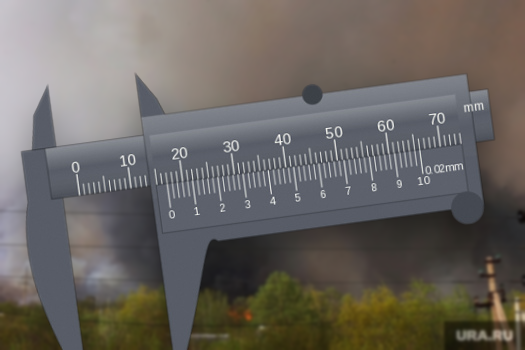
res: 17.0; mm
